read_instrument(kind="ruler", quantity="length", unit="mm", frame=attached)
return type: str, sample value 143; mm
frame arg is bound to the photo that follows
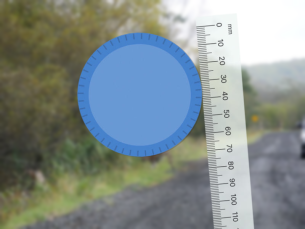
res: 70; mm
